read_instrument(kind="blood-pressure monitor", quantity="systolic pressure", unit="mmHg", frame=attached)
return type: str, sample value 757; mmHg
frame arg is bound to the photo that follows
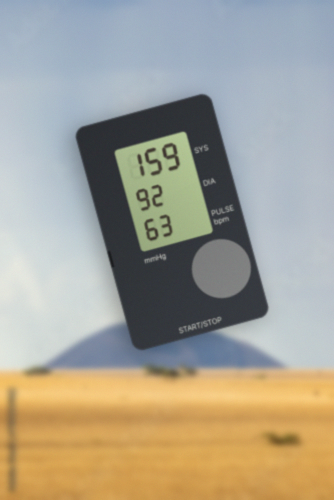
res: 159; mmHg
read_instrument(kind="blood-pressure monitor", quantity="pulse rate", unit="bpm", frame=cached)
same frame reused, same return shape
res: 63; bpm
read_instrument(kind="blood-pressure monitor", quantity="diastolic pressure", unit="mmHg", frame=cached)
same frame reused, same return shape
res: 92; mmHg
